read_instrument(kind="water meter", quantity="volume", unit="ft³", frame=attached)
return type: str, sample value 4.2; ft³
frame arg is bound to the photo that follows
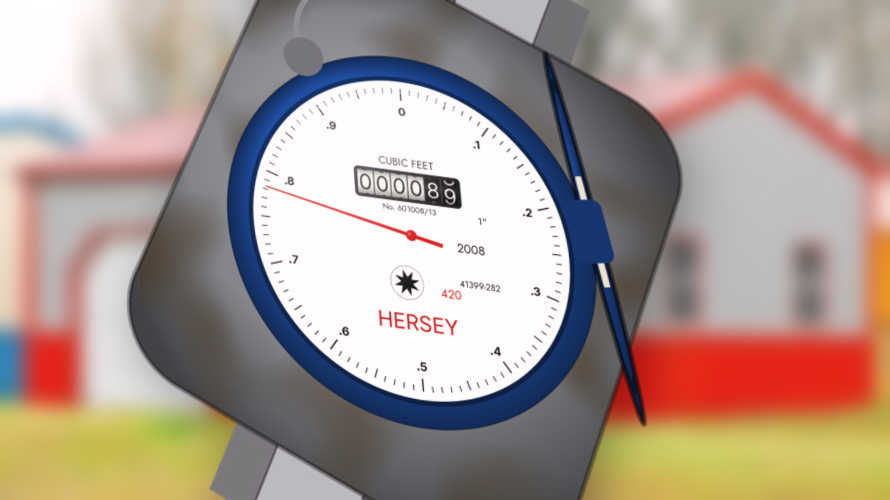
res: 88.78; ft³
